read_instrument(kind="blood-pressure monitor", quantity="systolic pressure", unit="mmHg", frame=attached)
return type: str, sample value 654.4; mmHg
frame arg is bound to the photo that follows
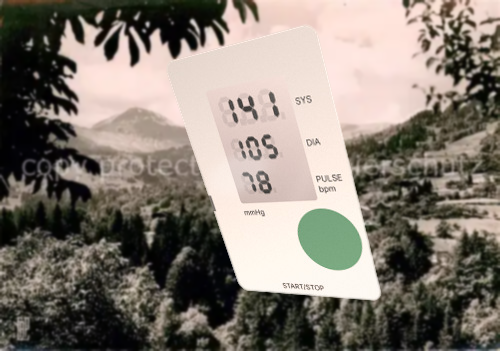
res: 141; mmHg
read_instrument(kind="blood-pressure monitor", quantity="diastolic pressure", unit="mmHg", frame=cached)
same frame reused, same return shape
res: 105; mmHg
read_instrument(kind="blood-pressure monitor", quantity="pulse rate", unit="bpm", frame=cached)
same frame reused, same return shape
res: 78; bpm
